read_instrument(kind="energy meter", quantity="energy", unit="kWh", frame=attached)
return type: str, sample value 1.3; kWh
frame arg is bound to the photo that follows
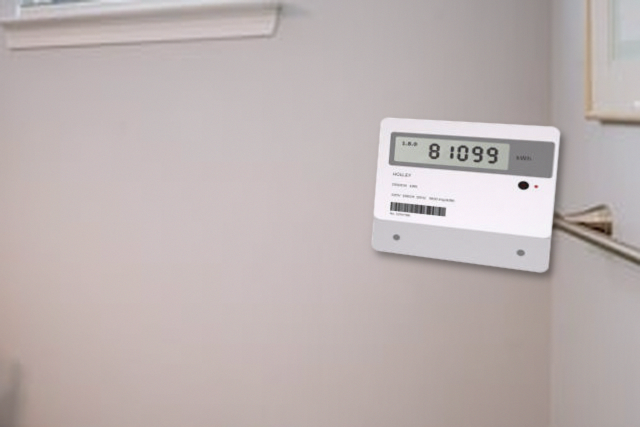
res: 81099; kWh
